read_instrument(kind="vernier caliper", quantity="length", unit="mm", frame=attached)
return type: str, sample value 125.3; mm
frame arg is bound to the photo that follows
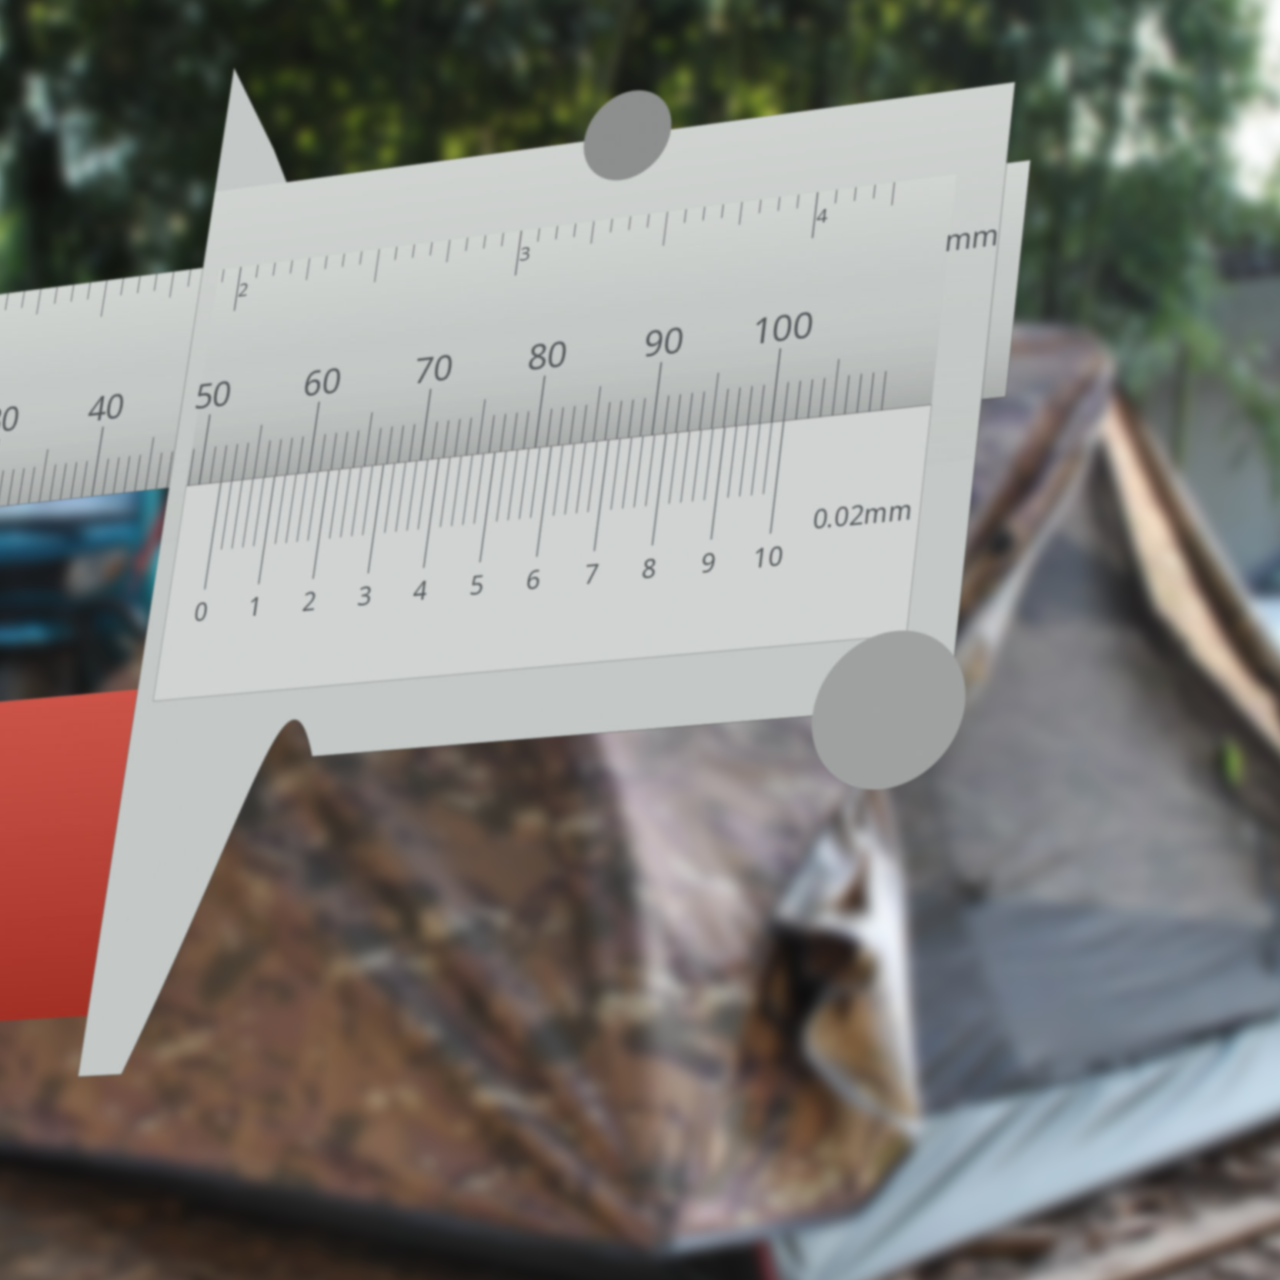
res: 52.0; mm
